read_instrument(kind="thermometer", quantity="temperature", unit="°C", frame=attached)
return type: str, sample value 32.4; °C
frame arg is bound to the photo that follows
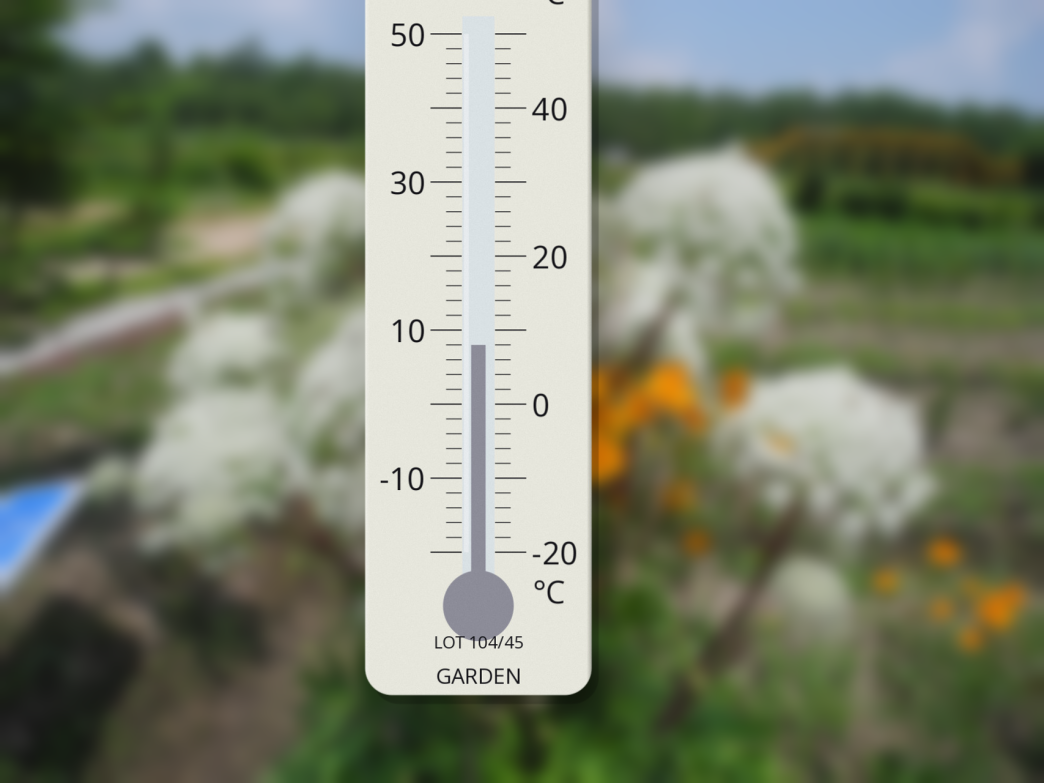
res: 8; °C
